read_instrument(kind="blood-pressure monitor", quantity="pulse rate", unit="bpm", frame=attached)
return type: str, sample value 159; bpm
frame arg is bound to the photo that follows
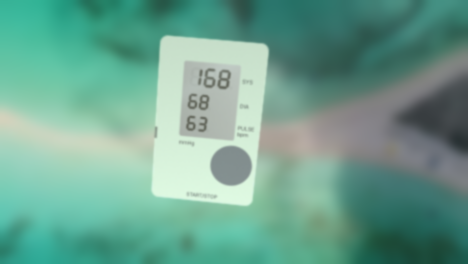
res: 63; bpm
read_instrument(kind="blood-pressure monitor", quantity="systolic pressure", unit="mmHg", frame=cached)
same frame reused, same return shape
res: 168; mmHg
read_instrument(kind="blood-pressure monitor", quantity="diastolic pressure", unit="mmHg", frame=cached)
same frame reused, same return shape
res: 68; mmHg
